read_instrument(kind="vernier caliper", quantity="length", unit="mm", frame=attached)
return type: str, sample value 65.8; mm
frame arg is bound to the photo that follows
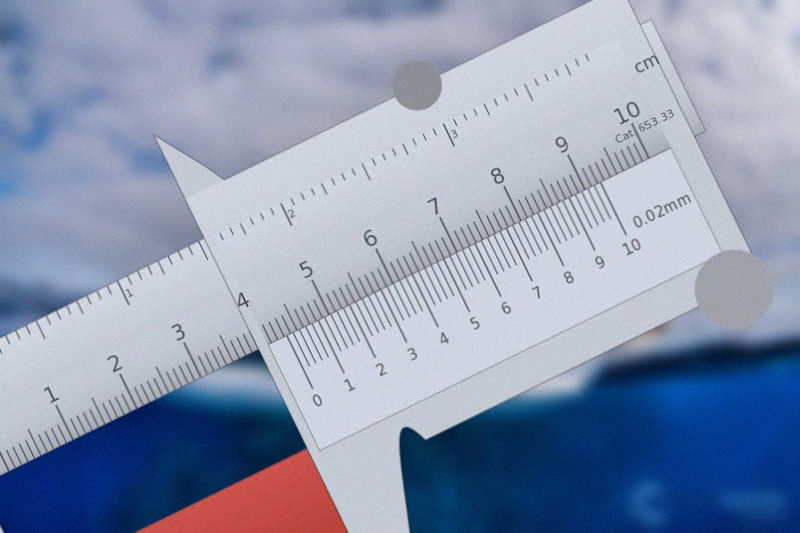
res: 43.4; mm
